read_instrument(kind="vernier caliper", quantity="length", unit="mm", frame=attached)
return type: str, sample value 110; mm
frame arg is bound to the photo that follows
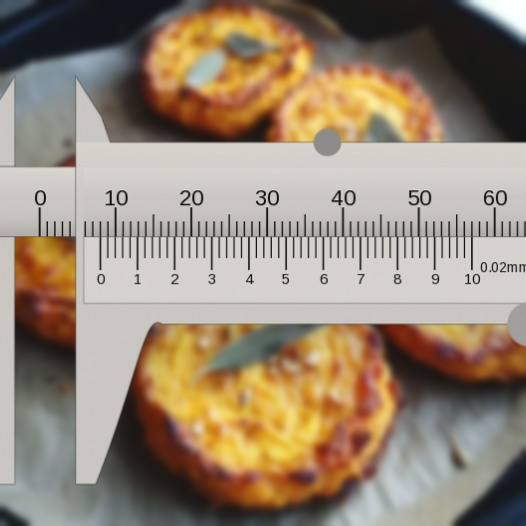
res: 8.0; mm
